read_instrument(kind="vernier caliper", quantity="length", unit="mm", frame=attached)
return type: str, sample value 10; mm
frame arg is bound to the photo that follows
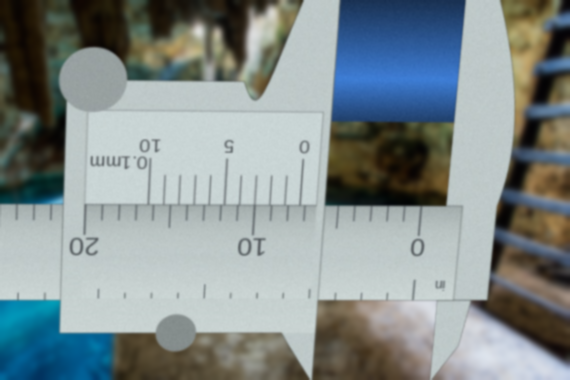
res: 7.3; mm
